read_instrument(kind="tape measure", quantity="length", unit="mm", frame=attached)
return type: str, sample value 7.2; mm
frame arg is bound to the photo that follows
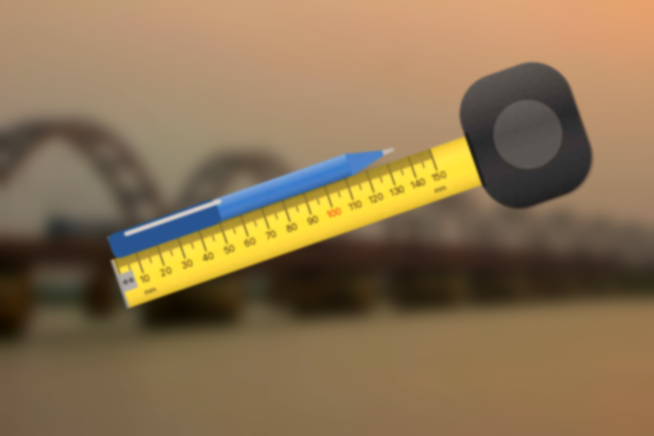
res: 135; mm
